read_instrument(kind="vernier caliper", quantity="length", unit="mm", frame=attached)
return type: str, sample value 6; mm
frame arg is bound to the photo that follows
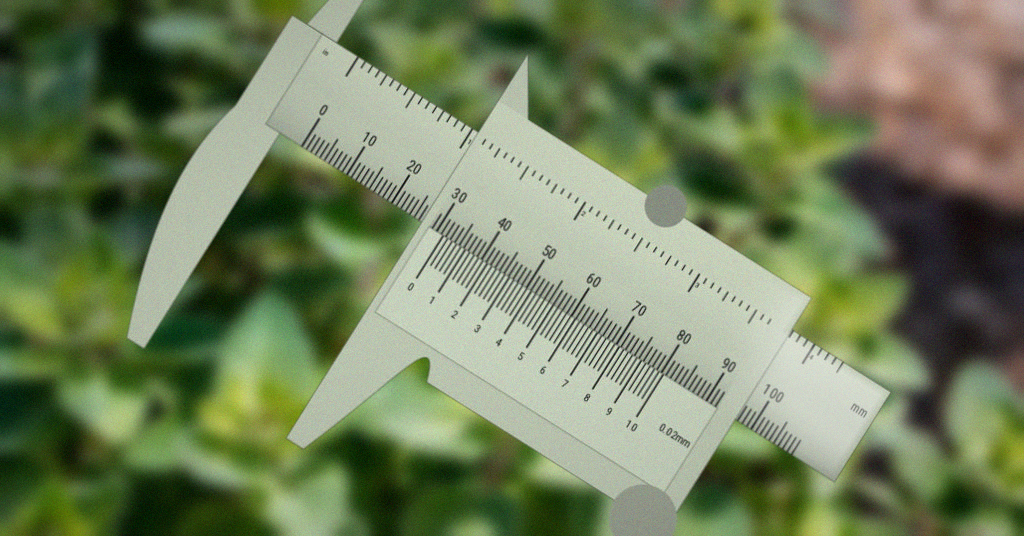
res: 31.5; mm
